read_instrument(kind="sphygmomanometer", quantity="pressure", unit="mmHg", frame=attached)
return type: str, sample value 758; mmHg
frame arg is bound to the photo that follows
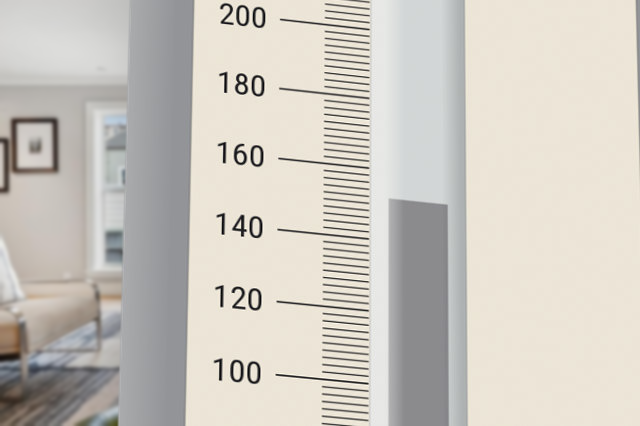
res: 152; mmHg
